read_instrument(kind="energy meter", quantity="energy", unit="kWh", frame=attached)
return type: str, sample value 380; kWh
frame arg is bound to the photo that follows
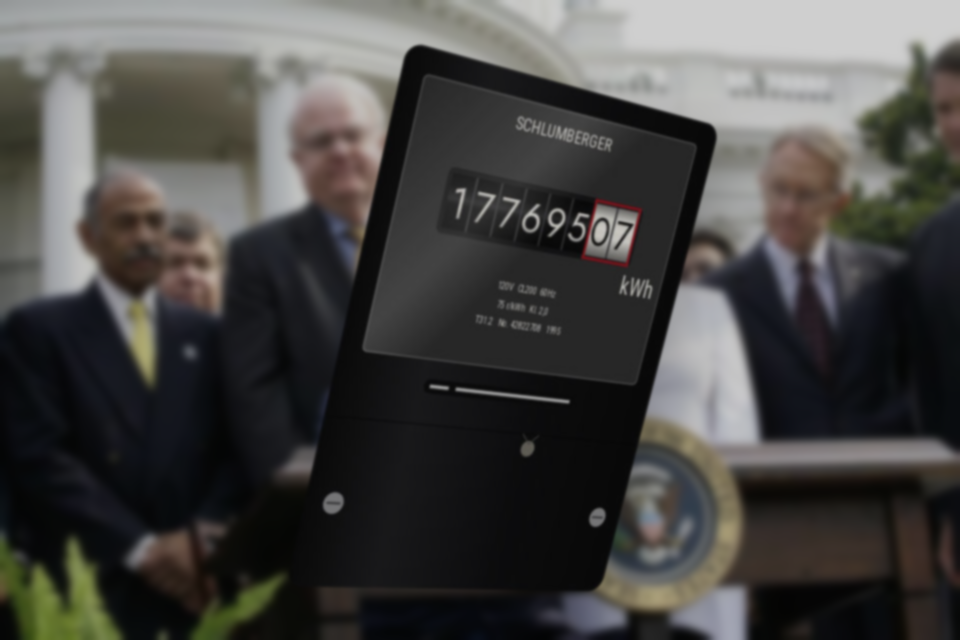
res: 177695.07; kWh
